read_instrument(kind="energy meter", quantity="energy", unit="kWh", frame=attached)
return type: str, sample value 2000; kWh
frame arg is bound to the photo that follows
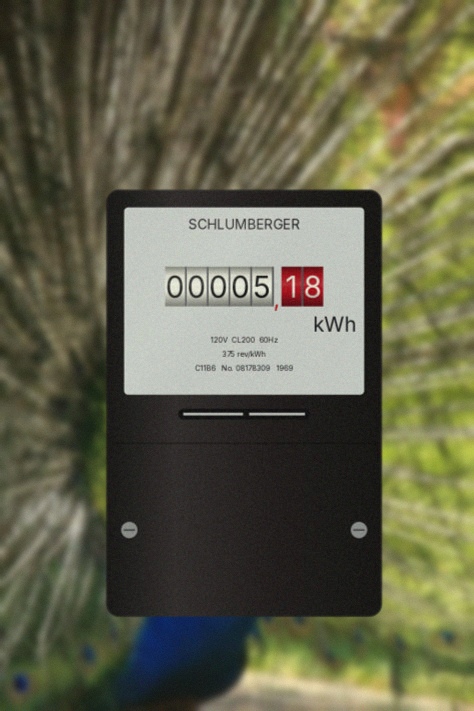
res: 5.18; kWh
